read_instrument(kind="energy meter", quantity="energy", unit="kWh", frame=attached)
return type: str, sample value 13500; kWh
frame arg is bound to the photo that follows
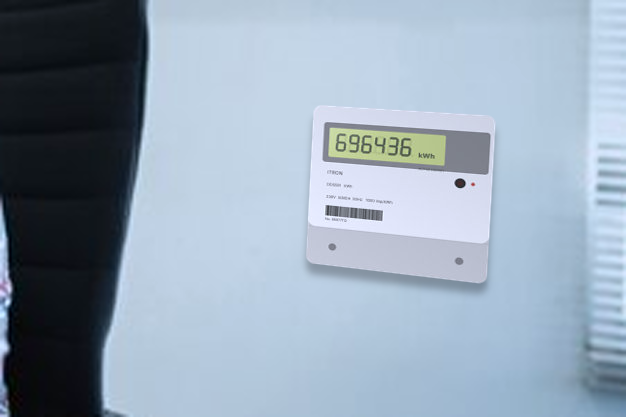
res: 696436; kWh
